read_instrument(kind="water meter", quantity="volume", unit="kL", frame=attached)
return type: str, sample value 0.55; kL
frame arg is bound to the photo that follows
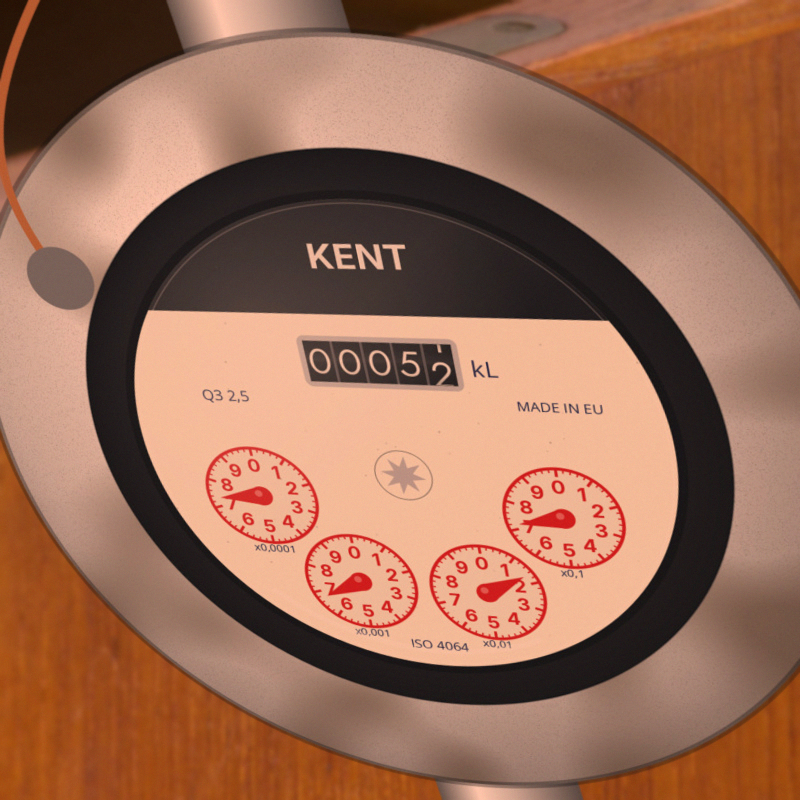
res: 51.7167; kL
